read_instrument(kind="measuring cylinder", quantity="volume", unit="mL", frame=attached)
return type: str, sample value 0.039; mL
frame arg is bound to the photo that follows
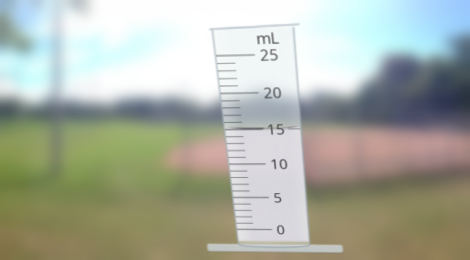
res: 15; mL
